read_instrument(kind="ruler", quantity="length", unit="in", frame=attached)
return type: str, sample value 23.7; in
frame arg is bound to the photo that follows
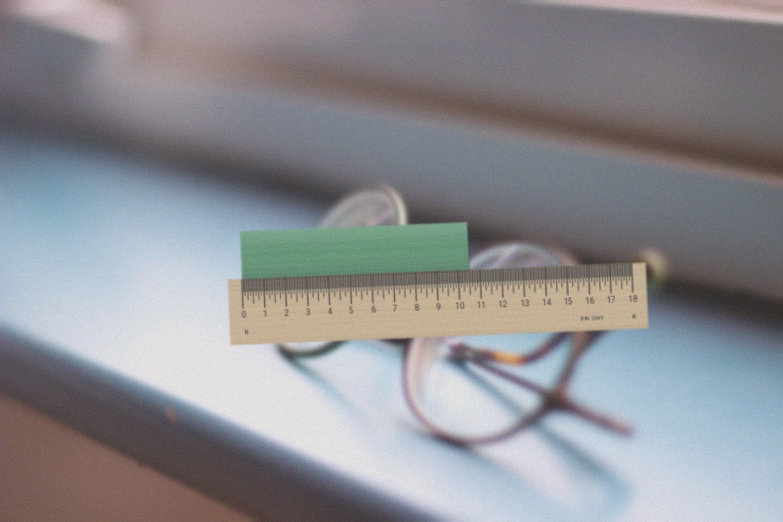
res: 10.5; in
